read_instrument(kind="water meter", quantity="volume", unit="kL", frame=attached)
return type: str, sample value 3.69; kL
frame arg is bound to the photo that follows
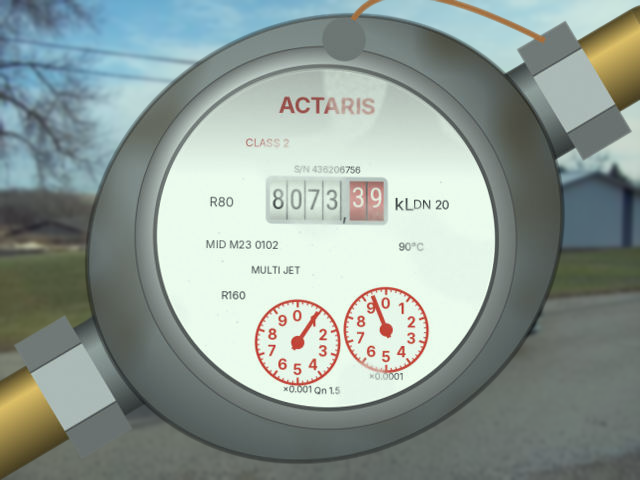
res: 8073.3909; kL
